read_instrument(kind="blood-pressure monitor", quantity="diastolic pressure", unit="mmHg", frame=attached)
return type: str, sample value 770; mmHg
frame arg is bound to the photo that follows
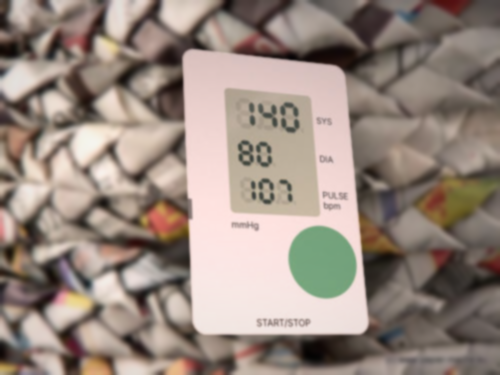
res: 80; mmHg
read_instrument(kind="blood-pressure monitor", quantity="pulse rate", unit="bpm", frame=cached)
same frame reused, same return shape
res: 107; bpm
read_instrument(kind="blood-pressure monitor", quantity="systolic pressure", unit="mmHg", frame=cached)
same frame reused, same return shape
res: 140; mmHg
